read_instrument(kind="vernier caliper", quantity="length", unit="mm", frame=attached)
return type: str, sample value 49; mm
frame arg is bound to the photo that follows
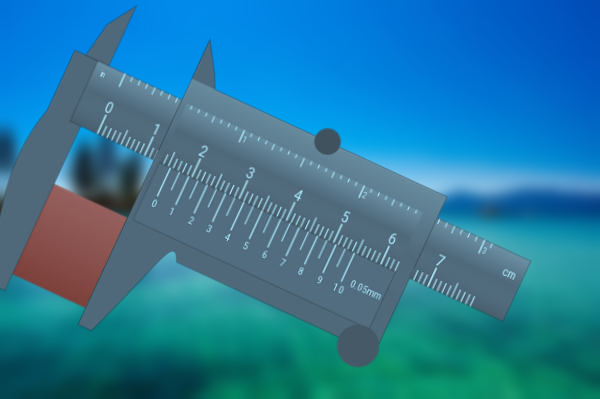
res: 15.5; mm
